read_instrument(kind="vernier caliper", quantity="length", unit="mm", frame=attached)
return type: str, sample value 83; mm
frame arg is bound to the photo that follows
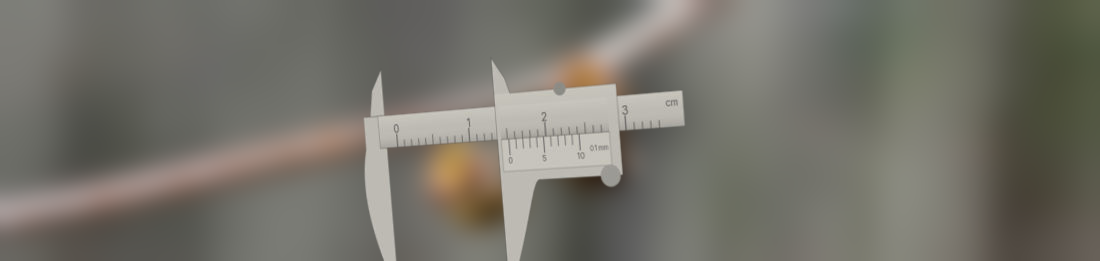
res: 15.2; mm
